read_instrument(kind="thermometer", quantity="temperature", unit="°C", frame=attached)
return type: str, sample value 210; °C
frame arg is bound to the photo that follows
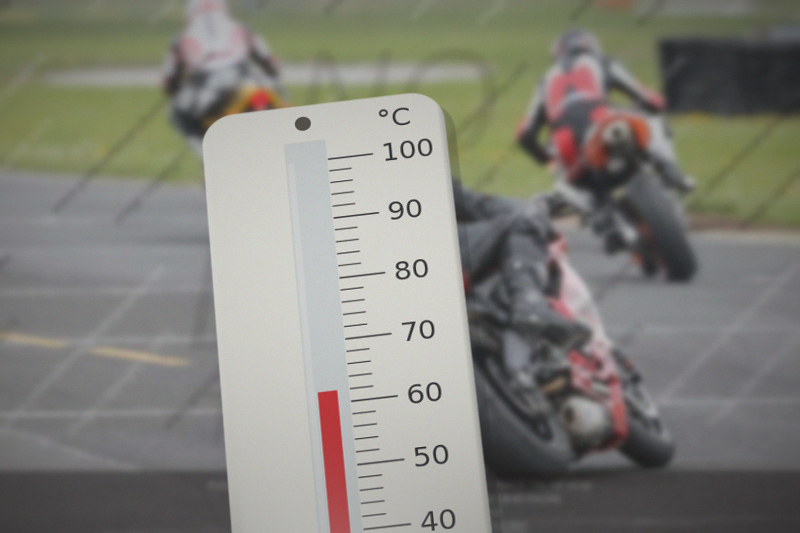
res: 62; °C
